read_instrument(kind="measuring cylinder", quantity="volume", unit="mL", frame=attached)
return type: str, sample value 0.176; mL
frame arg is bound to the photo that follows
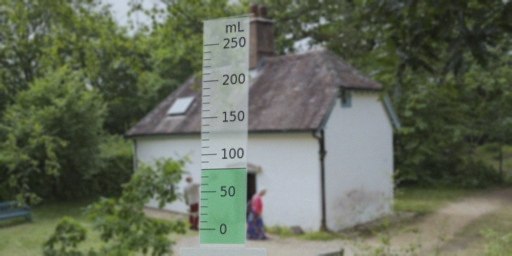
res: 80; mL
